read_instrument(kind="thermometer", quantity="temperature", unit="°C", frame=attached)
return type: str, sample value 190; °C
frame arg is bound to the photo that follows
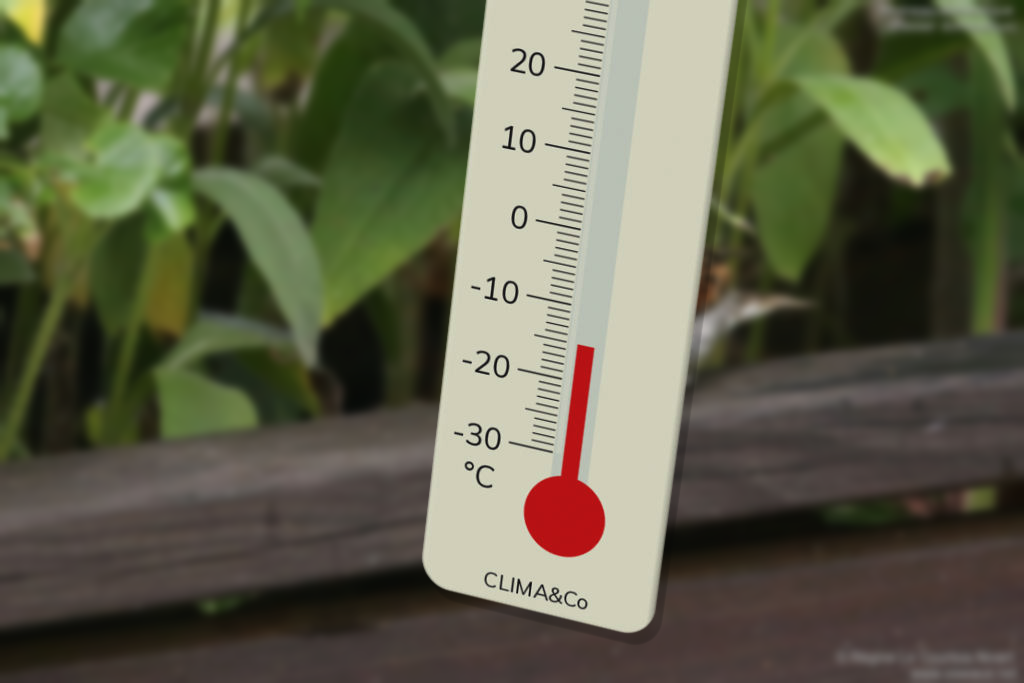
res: -15; °C
